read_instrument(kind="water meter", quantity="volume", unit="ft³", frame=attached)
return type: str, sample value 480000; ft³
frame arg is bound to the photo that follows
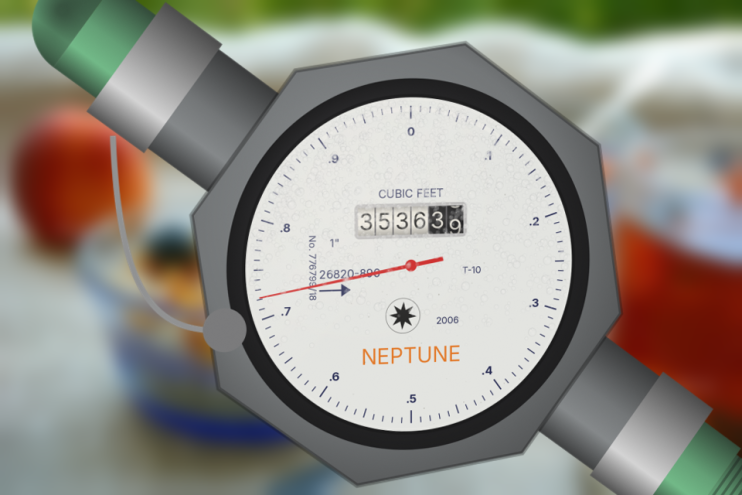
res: 353638.72; ft³
